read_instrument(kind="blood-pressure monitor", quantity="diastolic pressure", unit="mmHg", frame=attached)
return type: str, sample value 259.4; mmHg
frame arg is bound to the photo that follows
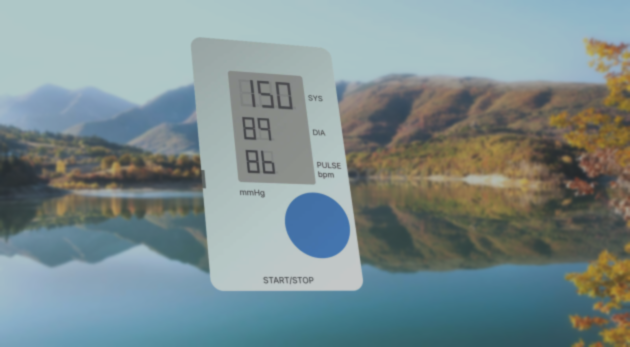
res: 89; mmHg
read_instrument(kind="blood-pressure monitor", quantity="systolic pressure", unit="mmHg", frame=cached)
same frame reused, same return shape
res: 150; mmHg
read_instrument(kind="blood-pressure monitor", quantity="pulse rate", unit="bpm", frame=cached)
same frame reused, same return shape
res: 86; bpm
